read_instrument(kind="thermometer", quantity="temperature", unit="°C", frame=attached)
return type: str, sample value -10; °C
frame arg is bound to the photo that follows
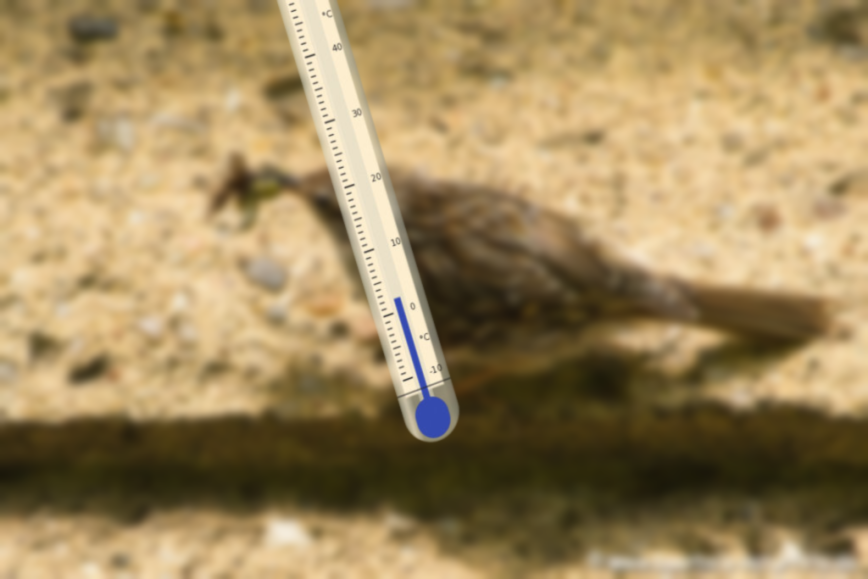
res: 2; °C
